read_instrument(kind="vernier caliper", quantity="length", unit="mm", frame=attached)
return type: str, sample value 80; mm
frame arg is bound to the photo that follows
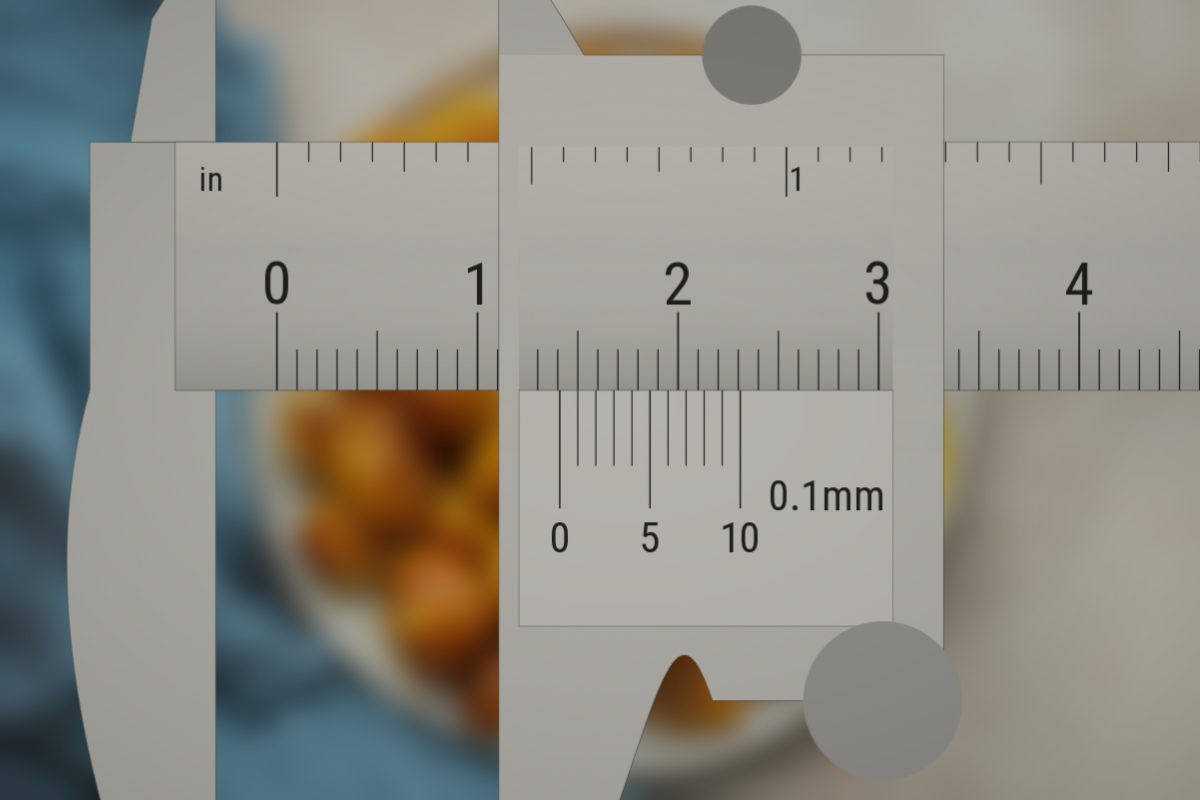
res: 14.1; mm
